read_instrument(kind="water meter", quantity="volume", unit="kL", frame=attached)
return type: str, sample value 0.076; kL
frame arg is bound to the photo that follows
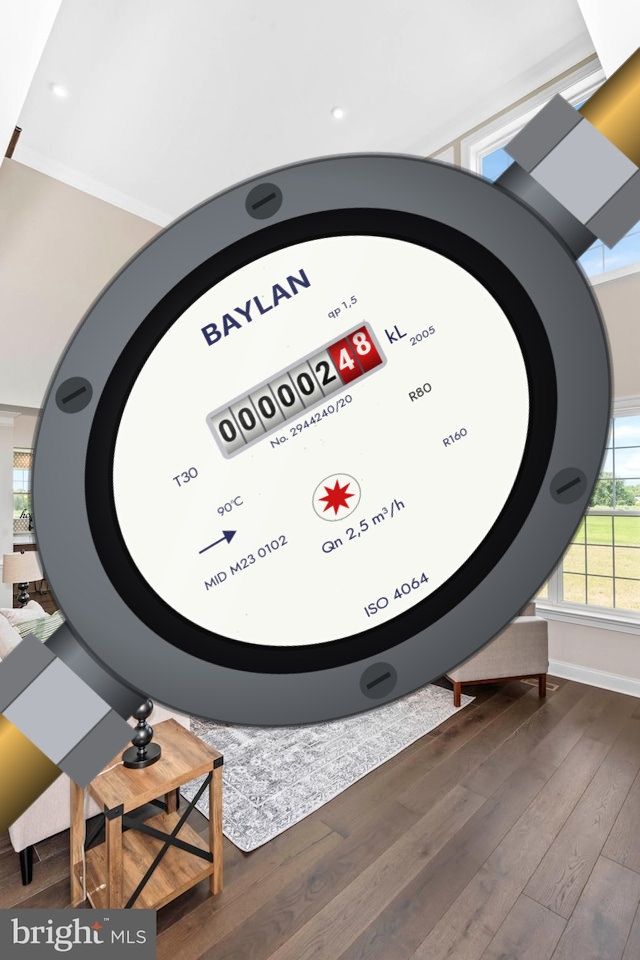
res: 2.48; kL
